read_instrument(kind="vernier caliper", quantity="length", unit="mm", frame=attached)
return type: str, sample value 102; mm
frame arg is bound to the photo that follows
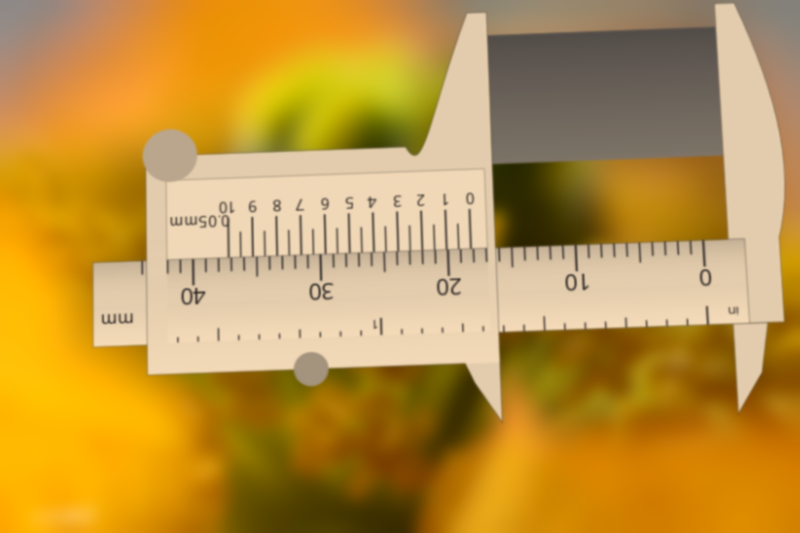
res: 18.2; mm
